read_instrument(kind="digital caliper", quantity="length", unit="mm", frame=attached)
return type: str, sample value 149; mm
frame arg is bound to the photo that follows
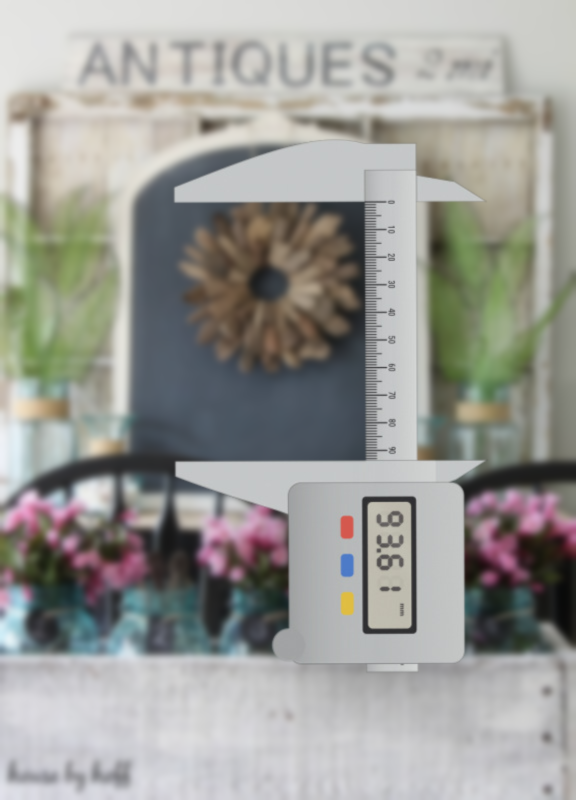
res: 93.61; mm
